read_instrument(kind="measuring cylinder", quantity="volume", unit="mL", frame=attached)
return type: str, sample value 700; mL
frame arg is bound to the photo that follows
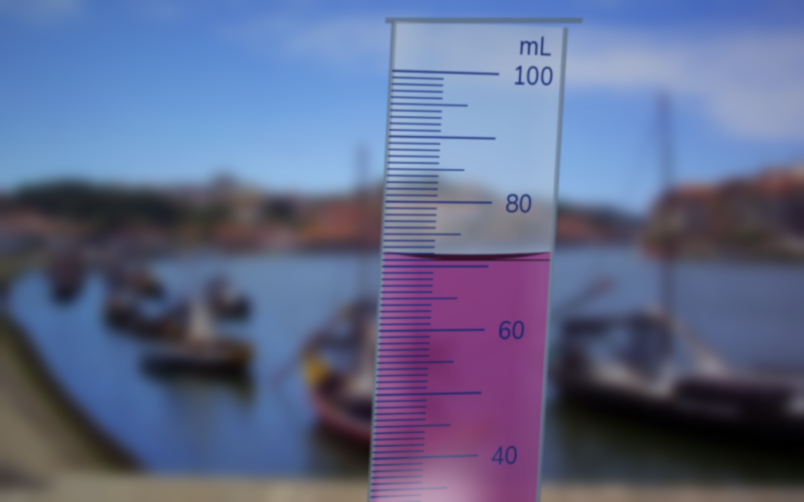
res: 71; mL
